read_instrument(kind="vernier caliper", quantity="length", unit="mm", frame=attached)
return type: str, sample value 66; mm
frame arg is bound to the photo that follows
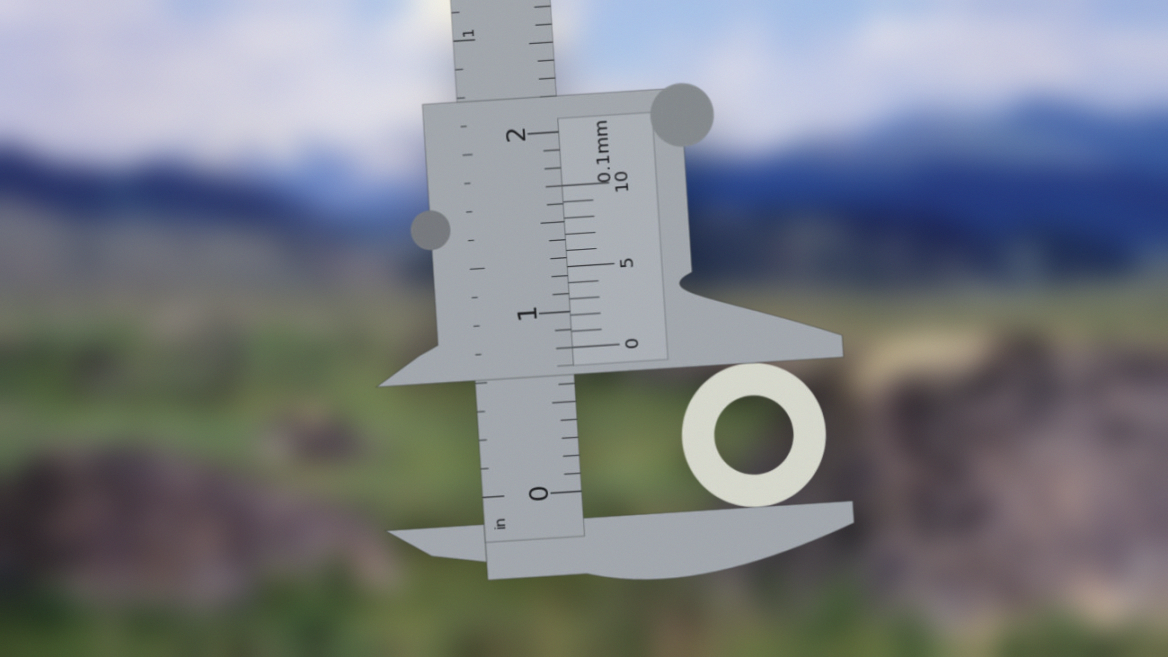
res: 8.0; mm
